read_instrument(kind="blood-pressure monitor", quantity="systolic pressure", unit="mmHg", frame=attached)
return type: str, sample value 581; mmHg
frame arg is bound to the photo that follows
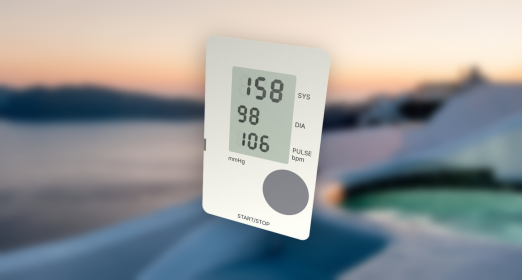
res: 158; mmHg
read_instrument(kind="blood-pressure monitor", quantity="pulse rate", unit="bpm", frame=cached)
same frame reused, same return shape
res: 106; bpm
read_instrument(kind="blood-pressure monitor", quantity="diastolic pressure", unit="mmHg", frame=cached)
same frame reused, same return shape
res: 98; mmHg
